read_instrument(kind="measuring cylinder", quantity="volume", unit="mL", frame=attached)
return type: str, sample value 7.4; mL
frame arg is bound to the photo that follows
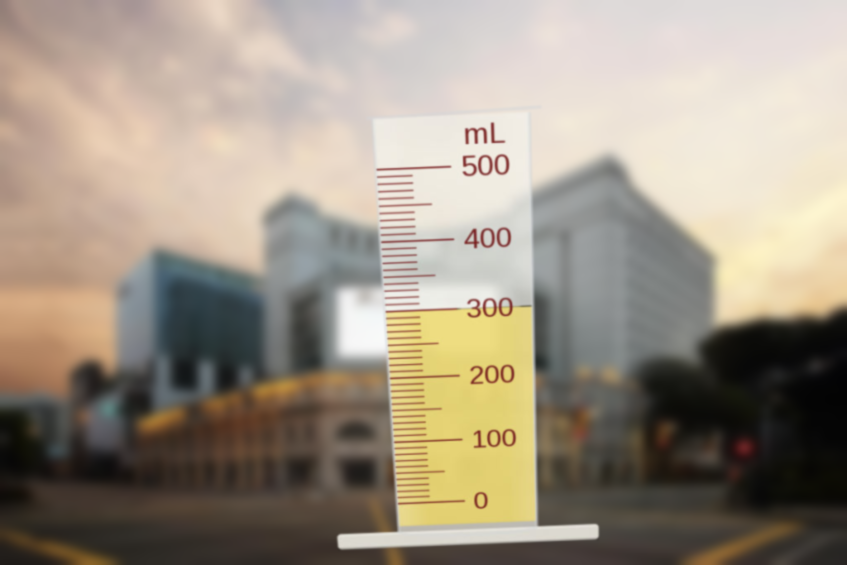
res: 300; mL
